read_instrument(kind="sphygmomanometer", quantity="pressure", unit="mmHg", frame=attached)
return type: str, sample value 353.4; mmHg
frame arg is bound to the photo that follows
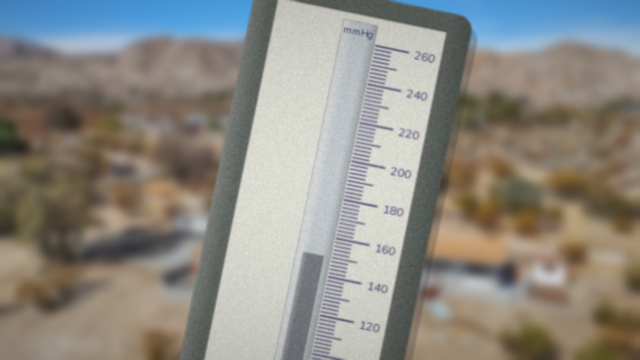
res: 150; mmHg
